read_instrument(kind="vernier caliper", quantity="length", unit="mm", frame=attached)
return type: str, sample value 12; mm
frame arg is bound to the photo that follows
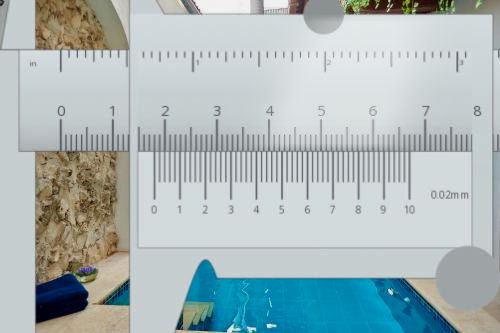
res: 18.0; mm
